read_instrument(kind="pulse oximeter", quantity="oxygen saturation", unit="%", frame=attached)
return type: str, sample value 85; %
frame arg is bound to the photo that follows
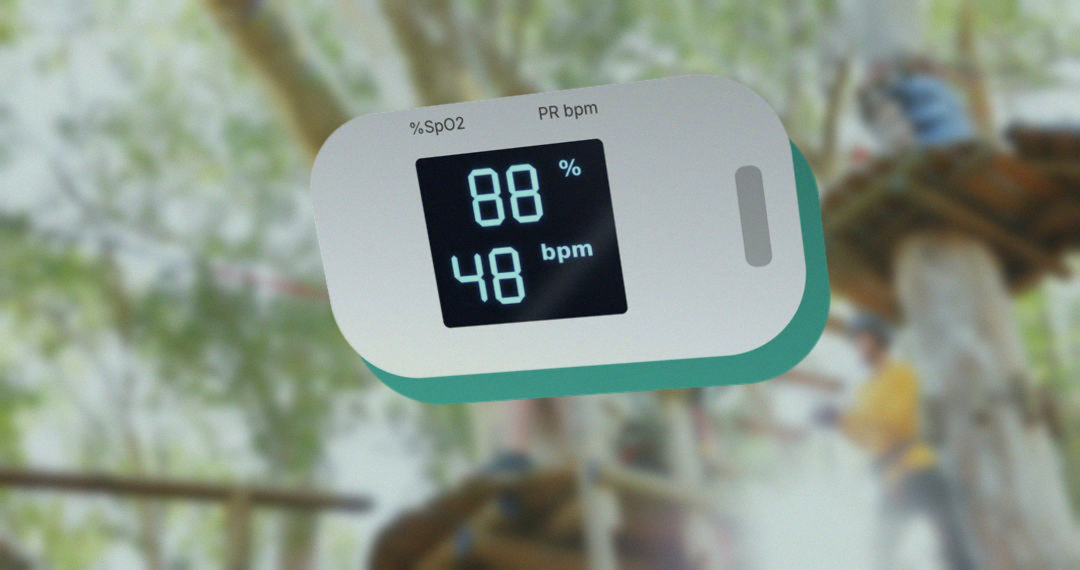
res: 88; %
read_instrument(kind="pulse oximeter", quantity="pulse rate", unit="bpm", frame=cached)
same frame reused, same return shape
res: 48; bpm
